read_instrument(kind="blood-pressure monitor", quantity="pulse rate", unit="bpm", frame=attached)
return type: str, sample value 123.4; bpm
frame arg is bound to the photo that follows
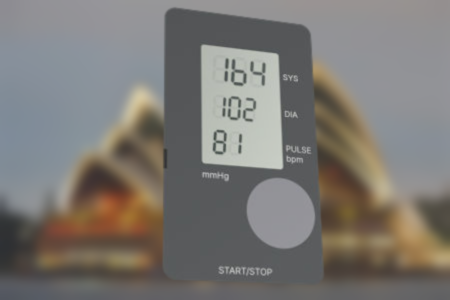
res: 81; bpm
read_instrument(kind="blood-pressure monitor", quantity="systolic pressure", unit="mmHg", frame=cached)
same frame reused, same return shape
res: 164; mmHg
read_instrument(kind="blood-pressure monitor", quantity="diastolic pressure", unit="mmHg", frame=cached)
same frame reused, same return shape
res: 102; mmHg
